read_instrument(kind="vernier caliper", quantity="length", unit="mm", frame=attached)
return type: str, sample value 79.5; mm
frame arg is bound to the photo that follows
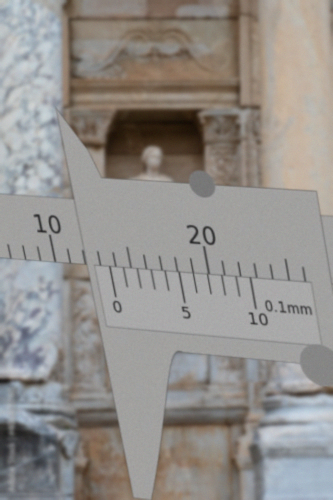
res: 13.6; mm
